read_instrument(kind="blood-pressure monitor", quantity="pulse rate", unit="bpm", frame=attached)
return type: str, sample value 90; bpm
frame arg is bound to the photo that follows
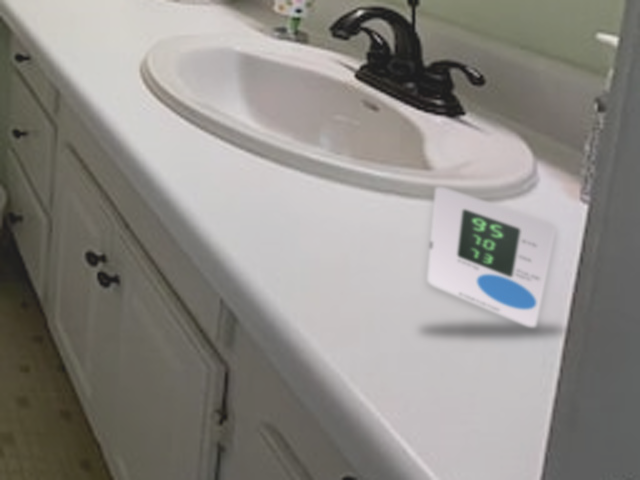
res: 73; bpm
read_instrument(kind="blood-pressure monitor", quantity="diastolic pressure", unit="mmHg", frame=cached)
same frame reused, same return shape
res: 70; mmHg
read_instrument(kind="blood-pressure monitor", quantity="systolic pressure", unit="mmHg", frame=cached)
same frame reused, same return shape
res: 95; mmHg
